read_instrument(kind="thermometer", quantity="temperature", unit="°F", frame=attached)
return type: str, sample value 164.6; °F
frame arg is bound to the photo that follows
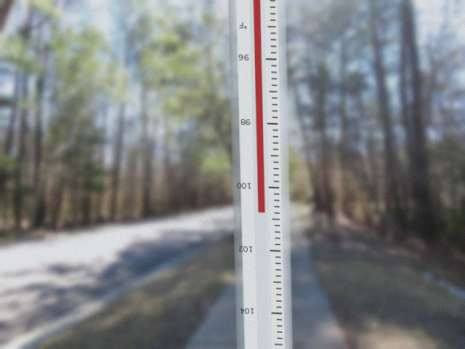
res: 100.8; °F
